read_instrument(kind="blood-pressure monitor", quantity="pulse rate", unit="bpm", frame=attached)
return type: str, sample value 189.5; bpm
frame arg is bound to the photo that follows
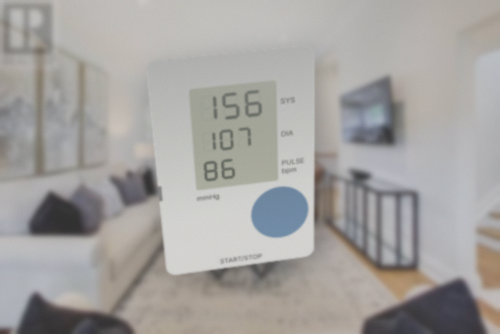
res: 86; bpm
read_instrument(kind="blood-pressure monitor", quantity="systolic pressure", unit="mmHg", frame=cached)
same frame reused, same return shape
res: 156; mmHg
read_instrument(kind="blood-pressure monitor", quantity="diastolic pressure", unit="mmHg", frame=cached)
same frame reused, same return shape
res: 107; mmHg
